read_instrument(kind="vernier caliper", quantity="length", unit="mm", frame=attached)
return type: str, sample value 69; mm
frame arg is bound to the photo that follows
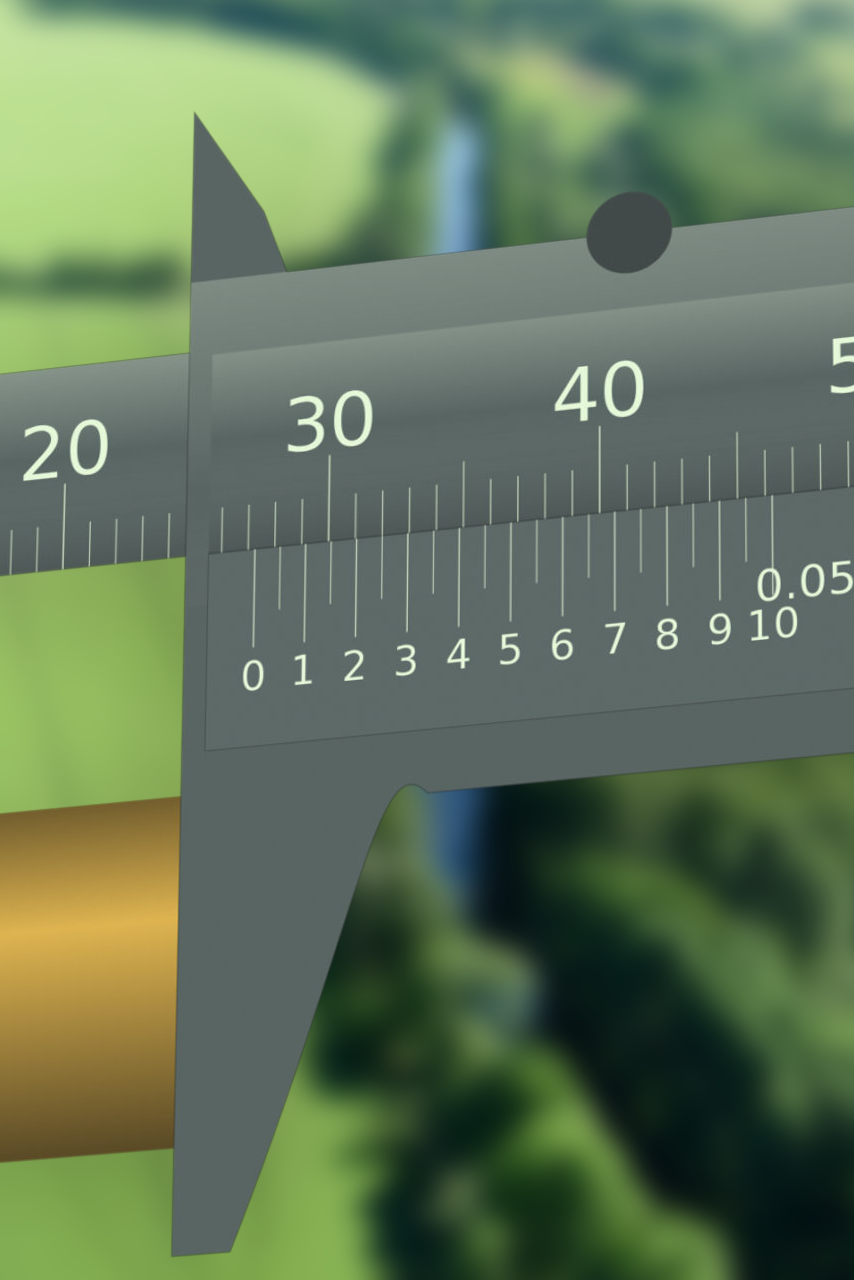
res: 27.25; mm
